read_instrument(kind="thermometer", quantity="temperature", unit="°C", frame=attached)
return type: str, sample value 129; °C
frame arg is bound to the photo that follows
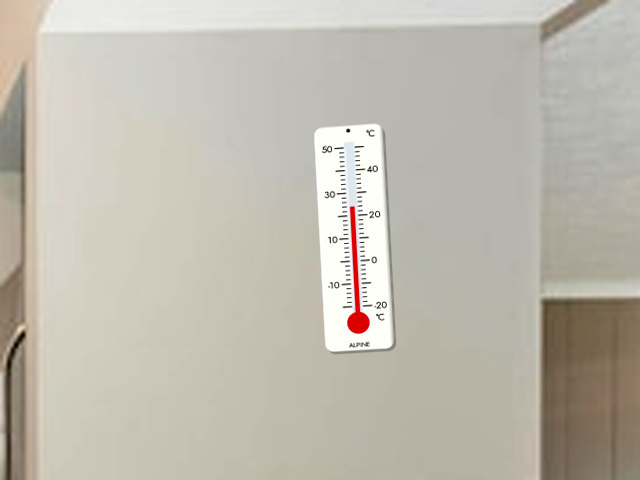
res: 24; °C
